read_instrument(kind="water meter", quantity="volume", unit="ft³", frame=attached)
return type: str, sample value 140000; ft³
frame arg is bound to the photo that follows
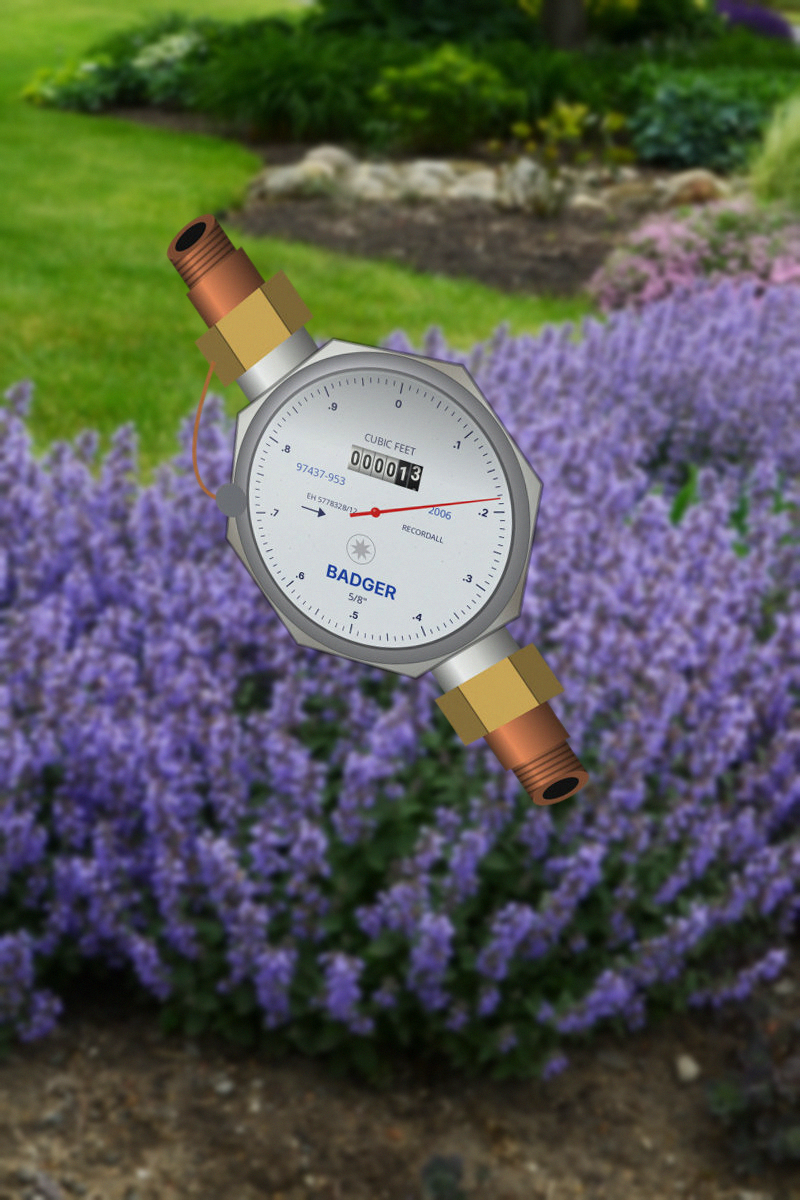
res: 13.18; ft³
